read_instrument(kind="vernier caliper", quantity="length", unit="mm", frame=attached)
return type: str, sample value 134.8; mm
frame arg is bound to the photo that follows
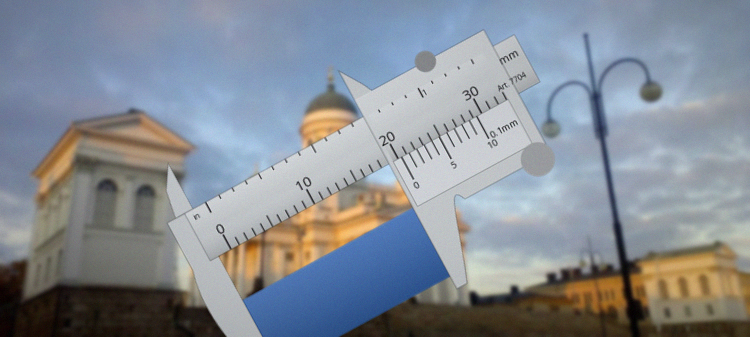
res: 20.4; mm
